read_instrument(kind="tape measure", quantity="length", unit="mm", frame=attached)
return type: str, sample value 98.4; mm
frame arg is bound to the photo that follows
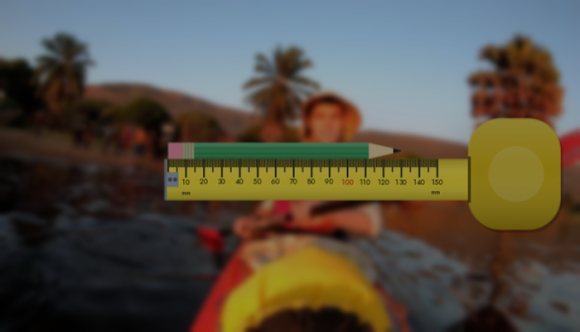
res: 130; mm
